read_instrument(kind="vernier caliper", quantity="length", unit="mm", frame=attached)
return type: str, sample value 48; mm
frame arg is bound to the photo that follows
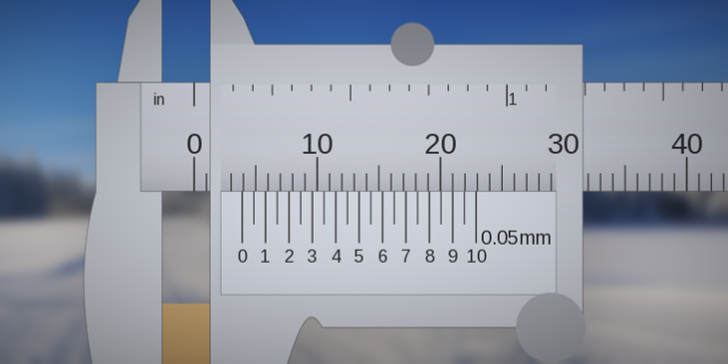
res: 3.9; mm
